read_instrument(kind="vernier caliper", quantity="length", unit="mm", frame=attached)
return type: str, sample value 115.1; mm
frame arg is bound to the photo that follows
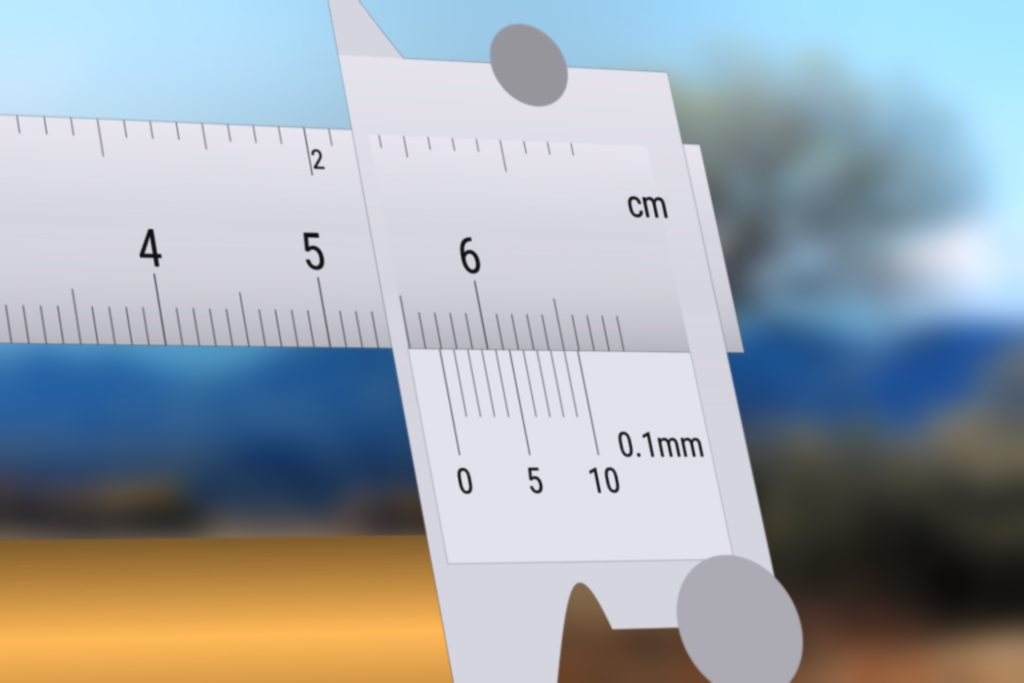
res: 56.9; mm
